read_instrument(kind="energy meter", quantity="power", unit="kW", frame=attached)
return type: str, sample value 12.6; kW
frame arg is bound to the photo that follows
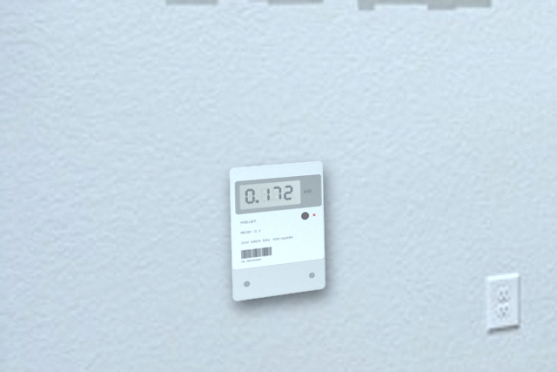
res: 0.172; kW
